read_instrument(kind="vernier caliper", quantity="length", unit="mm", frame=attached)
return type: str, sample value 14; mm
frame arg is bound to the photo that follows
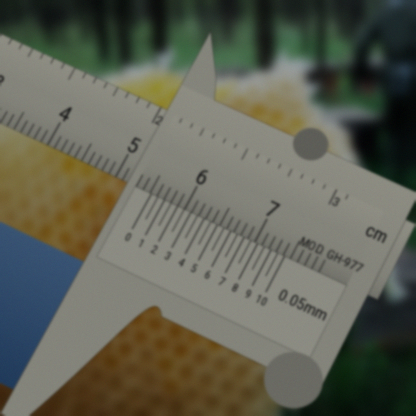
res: 55.2; mm
